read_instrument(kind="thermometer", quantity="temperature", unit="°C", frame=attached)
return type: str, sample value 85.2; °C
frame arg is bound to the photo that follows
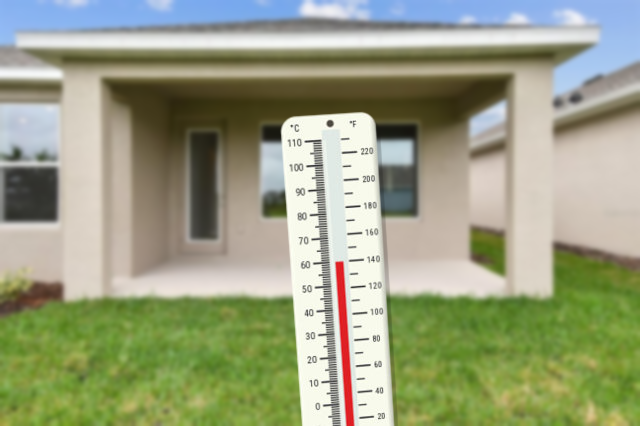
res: 60; °C
